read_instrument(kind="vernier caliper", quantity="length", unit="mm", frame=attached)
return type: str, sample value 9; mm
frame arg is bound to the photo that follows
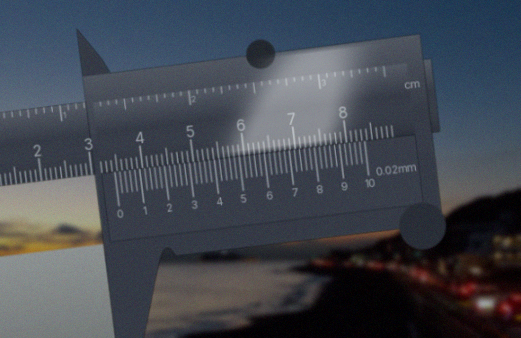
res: 34.5; mm
